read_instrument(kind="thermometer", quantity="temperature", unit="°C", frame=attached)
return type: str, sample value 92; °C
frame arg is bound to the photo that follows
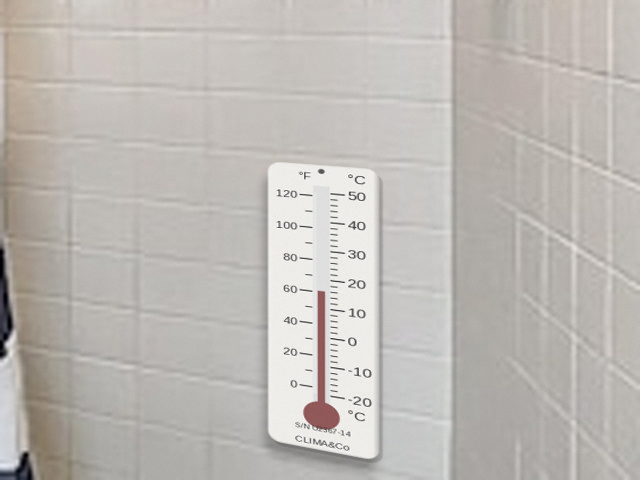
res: 16; °C
